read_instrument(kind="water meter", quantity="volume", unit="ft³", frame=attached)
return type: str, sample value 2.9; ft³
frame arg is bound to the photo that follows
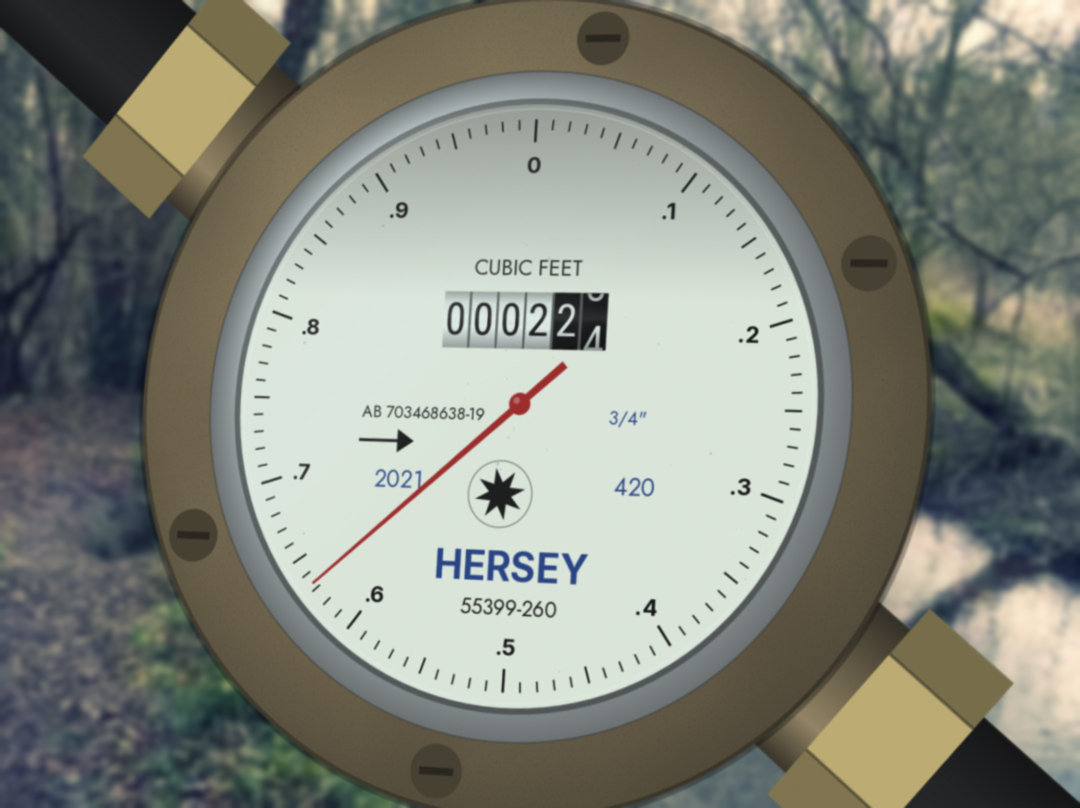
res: 223.63; ft³
